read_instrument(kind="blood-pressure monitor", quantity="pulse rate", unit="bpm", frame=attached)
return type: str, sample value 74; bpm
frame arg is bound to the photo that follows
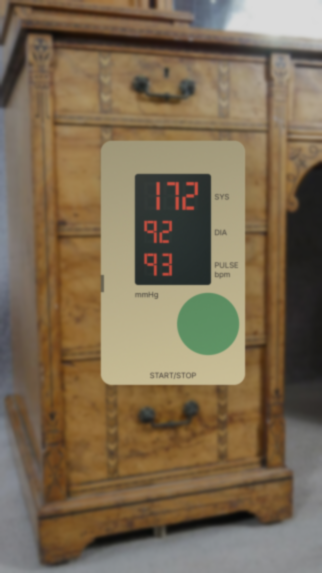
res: 93; bpm
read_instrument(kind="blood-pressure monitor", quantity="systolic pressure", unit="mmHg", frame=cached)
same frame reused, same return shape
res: 172; mmHg
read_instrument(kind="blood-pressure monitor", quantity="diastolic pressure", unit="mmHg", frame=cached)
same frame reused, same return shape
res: 92; mmHg
